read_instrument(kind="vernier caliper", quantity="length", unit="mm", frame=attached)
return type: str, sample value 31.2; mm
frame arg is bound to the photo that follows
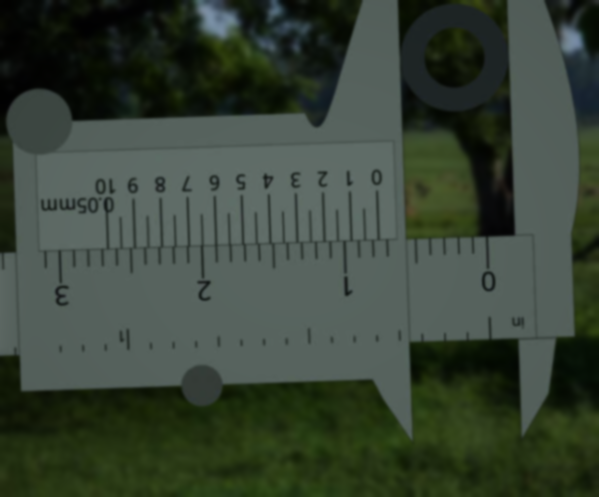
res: 7.6; mm
